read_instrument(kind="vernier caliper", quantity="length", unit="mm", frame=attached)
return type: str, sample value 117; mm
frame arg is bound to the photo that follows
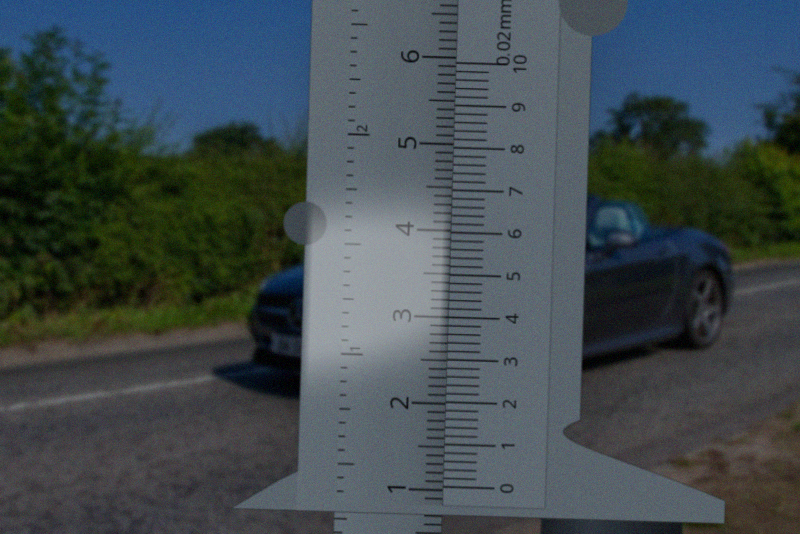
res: 10.4; mm
